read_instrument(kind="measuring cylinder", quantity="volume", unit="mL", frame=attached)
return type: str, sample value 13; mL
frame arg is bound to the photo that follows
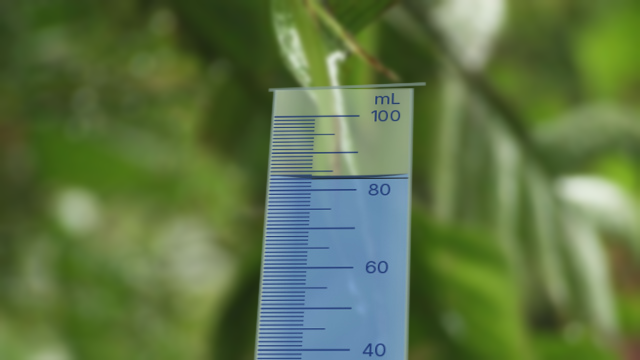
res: 83; mL
